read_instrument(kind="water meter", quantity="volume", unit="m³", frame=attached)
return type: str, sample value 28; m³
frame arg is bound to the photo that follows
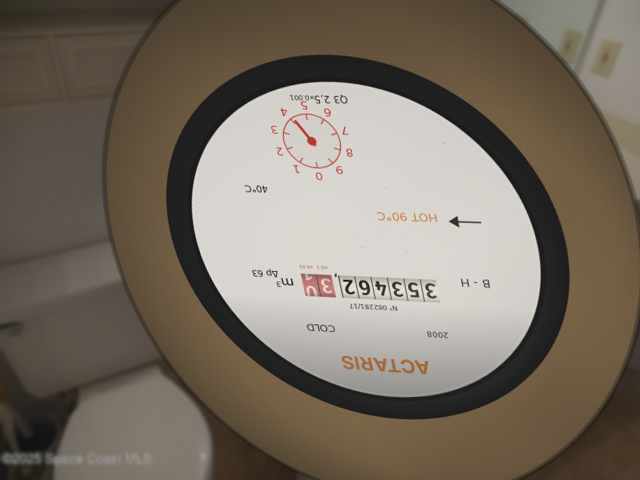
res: 353462.304; m³
